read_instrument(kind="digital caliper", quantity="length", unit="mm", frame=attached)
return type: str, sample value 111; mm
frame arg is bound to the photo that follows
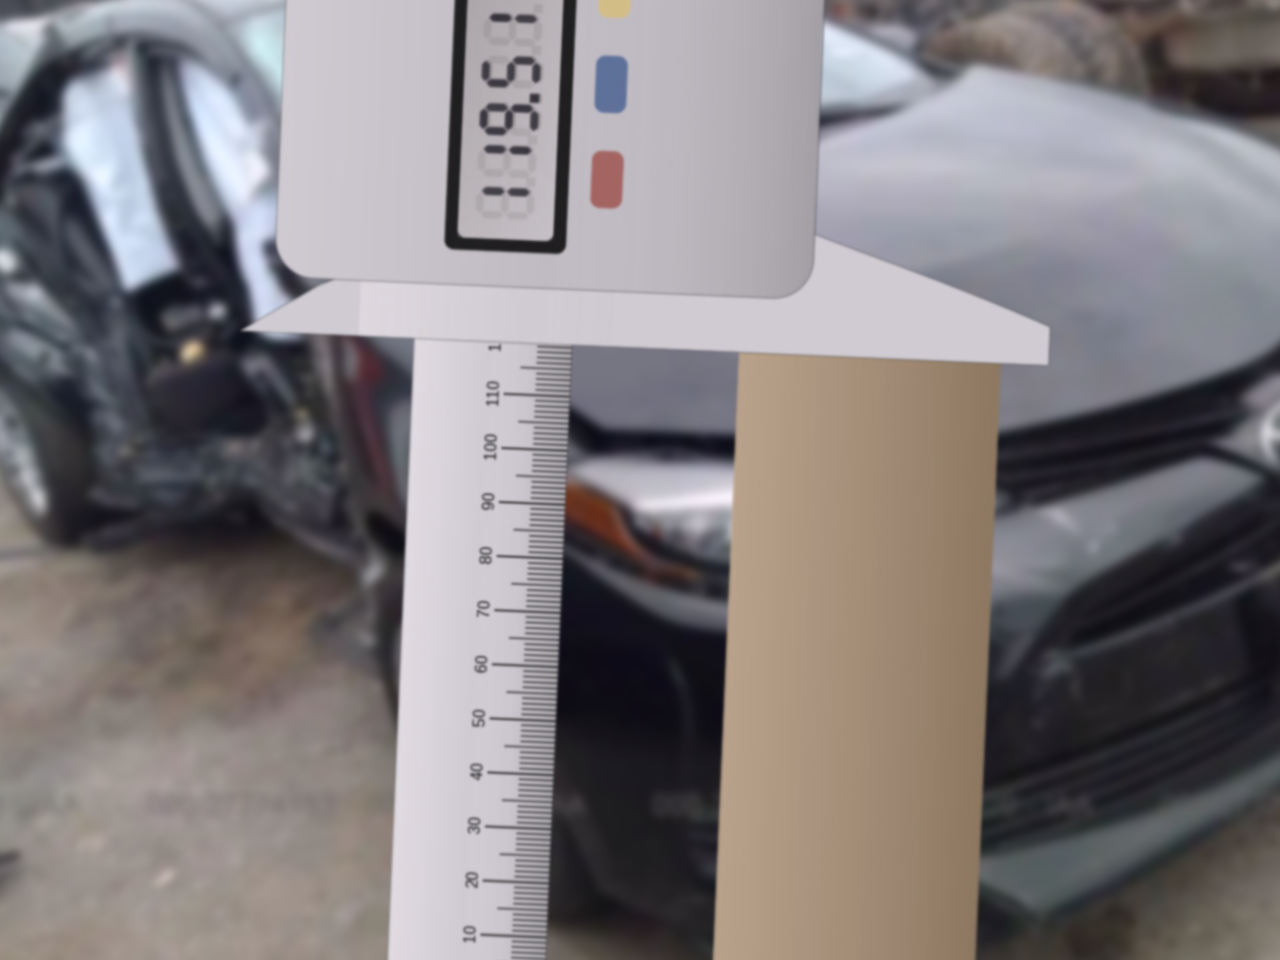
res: 119.51; mm
